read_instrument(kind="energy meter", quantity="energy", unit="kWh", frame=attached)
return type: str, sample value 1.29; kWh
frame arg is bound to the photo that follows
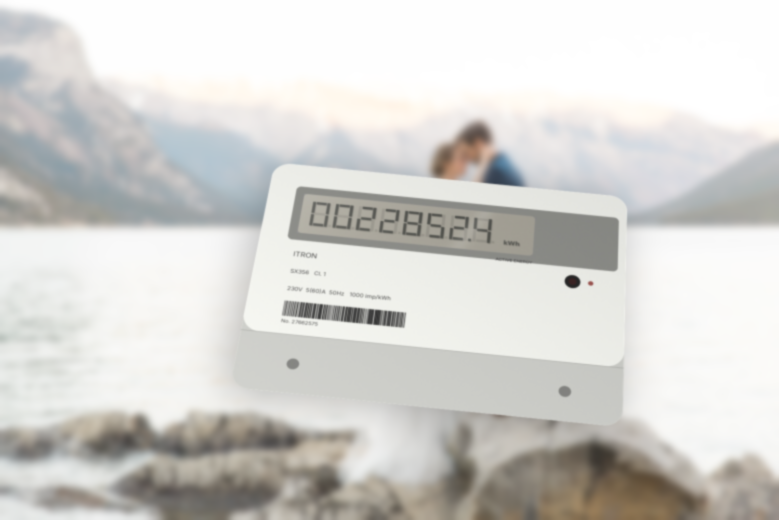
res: 22852.4; kWh
